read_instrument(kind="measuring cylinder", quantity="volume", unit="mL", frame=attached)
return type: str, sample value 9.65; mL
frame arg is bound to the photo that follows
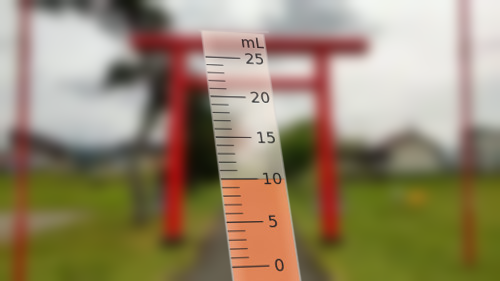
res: 10; mL
